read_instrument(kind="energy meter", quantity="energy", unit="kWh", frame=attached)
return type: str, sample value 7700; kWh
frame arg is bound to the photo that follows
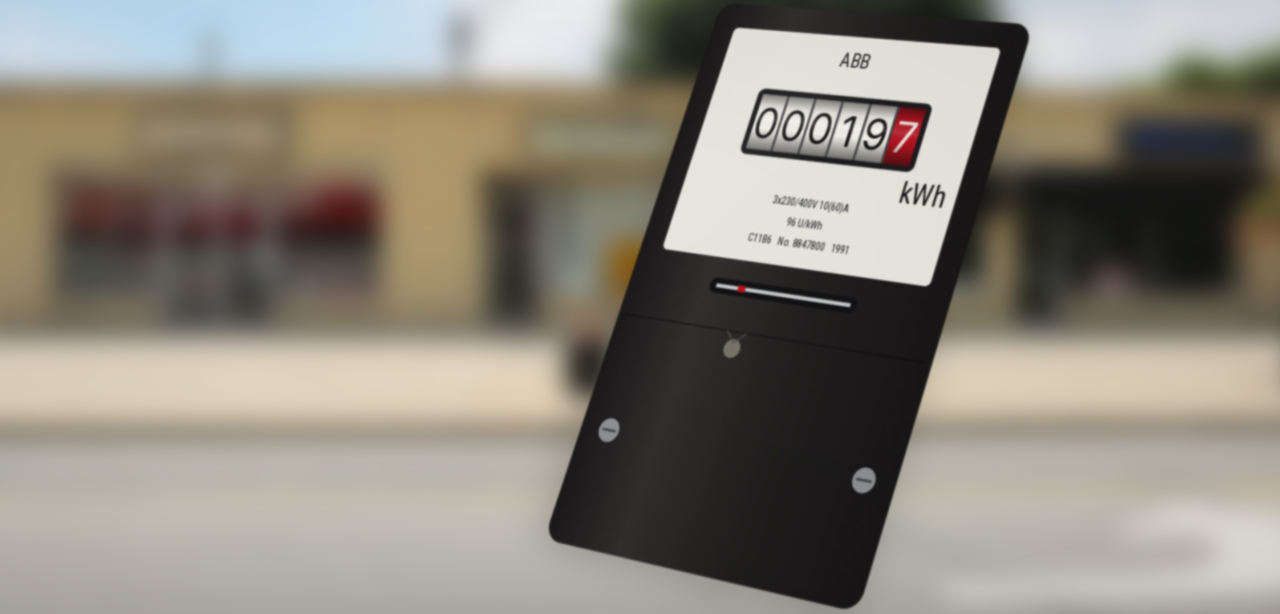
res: 19.7; kWh
